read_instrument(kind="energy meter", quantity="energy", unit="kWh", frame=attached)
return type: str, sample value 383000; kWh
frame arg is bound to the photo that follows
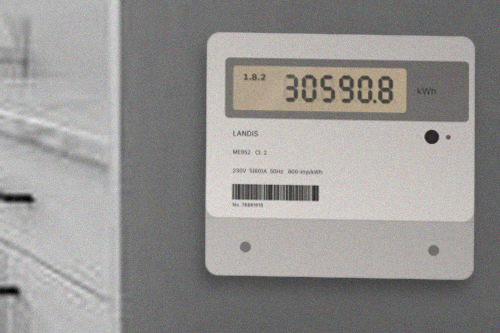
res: 30590.8; kWh
